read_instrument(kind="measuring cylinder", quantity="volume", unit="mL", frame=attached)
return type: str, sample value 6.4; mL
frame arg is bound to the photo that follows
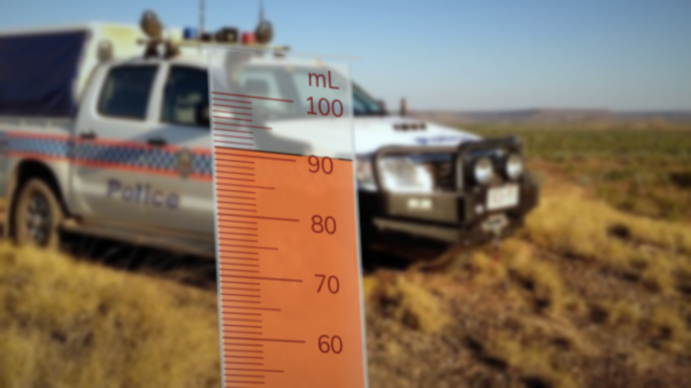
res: 91; mL
